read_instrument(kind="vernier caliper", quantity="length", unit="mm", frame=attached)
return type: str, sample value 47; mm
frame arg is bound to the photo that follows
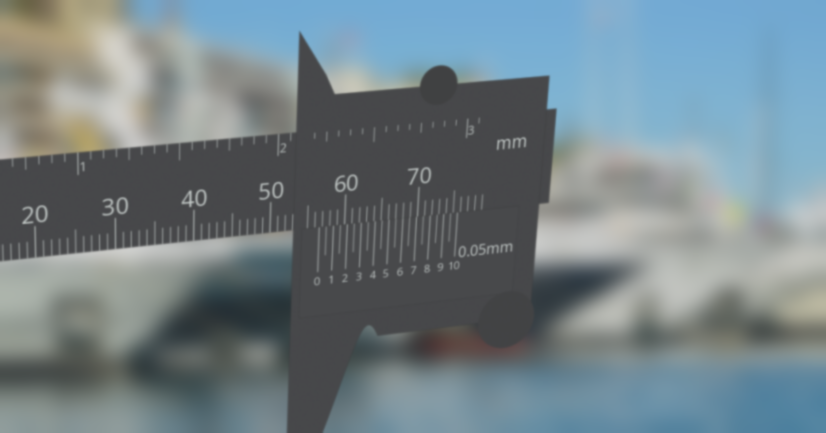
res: 56.6; mm
